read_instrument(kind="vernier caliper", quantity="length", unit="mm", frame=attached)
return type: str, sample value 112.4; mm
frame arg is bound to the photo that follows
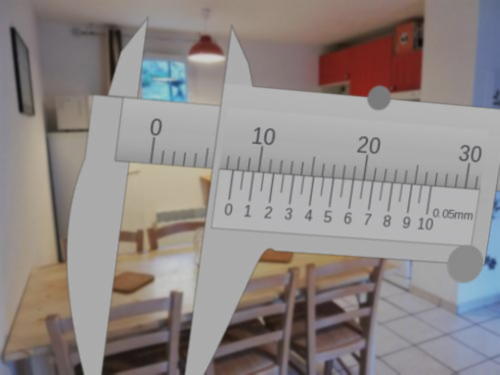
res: 7.6; mm
